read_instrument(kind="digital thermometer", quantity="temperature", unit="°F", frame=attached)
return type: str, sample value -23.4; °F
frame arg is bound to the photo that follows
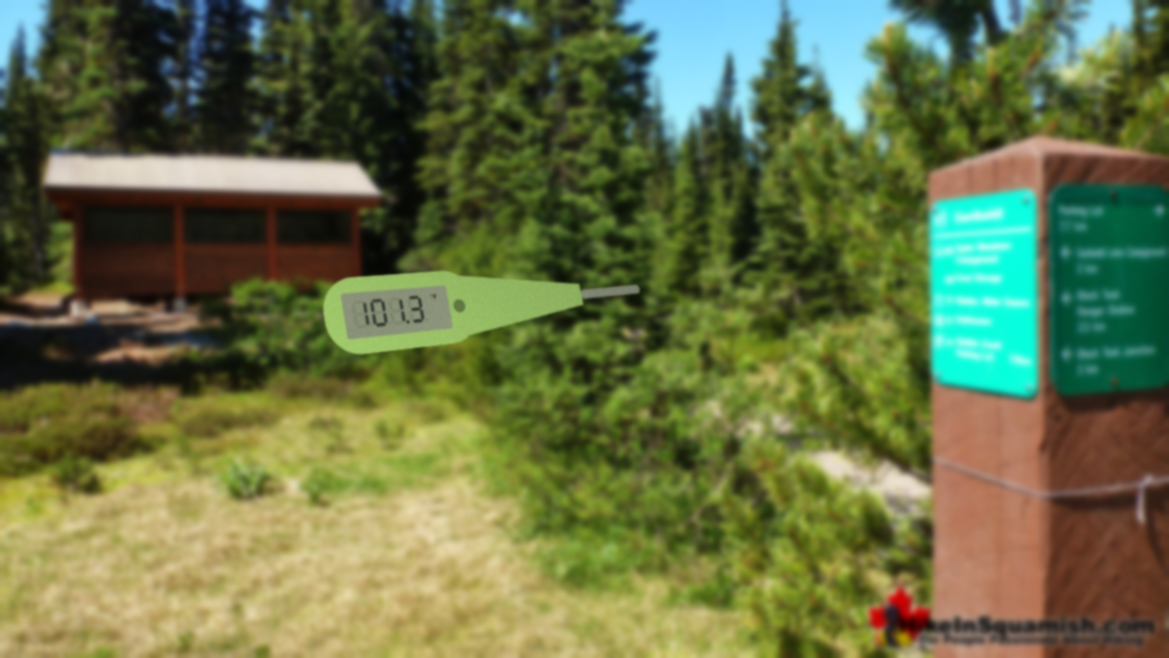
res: 101.3; °F
